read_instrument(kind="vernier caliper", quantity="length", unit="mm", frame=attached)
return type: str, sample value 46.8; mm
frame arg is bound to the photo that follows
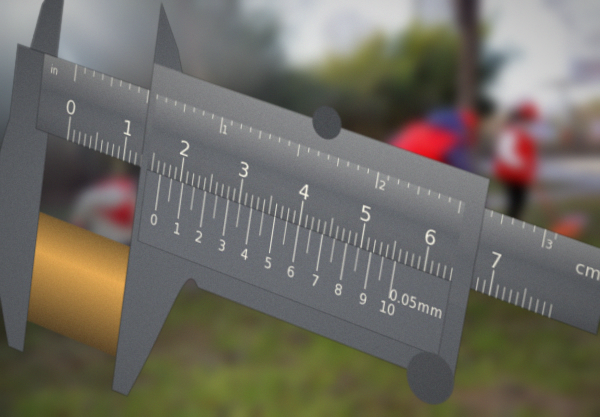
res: 16.5; mm
